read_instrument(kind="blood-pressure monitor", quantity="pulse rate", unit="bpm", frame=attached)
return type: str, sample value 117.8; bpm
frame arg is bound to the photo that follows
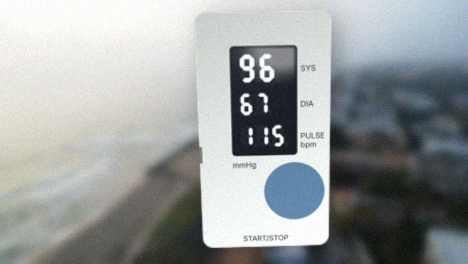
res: 115; bpm
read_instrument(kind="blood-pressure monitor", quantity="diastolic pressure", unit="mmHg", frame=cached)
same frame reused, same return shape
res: 67; mmHg
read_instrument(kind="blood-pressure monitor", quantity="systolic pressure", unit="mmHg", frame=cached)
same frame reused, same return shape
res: 96; mmHg
